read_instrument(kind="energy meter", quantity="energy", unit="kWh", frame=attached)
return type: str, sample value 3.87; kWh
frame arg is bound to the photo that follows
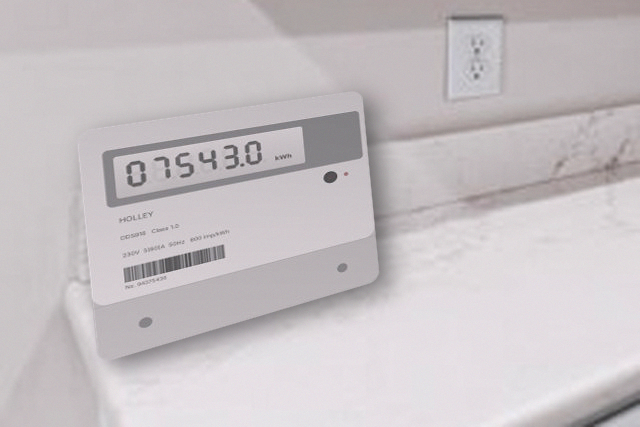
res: 7543.0; kWh
